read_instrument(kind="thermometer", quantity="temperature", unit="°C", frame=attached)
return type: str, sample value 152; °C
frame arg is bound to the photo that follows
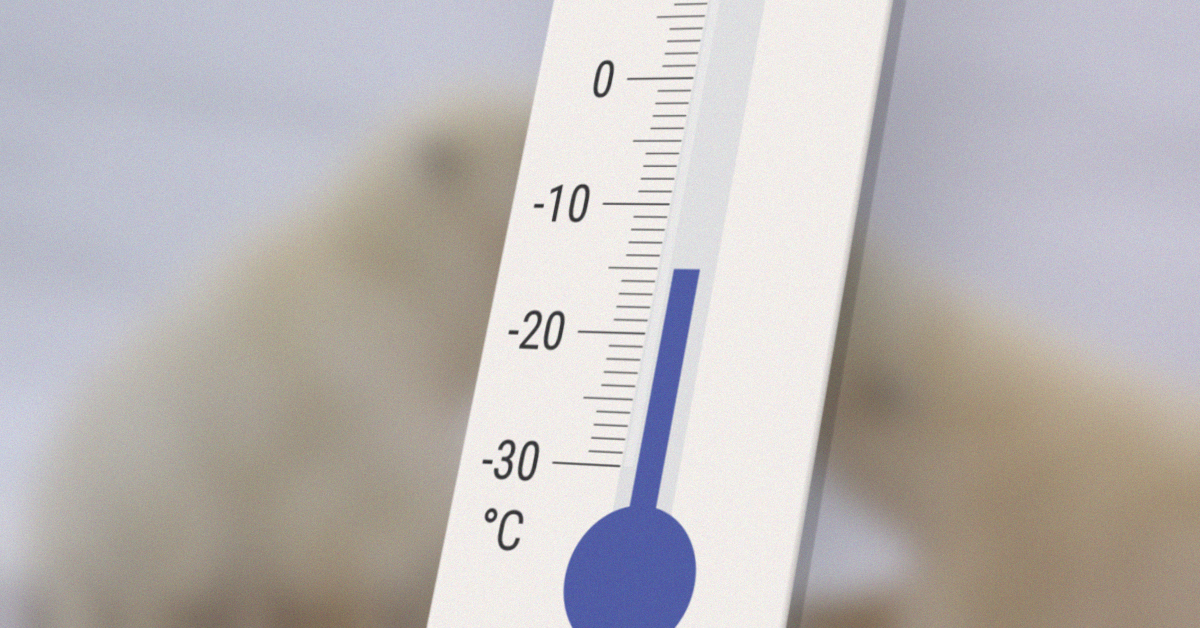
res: -15; °C
